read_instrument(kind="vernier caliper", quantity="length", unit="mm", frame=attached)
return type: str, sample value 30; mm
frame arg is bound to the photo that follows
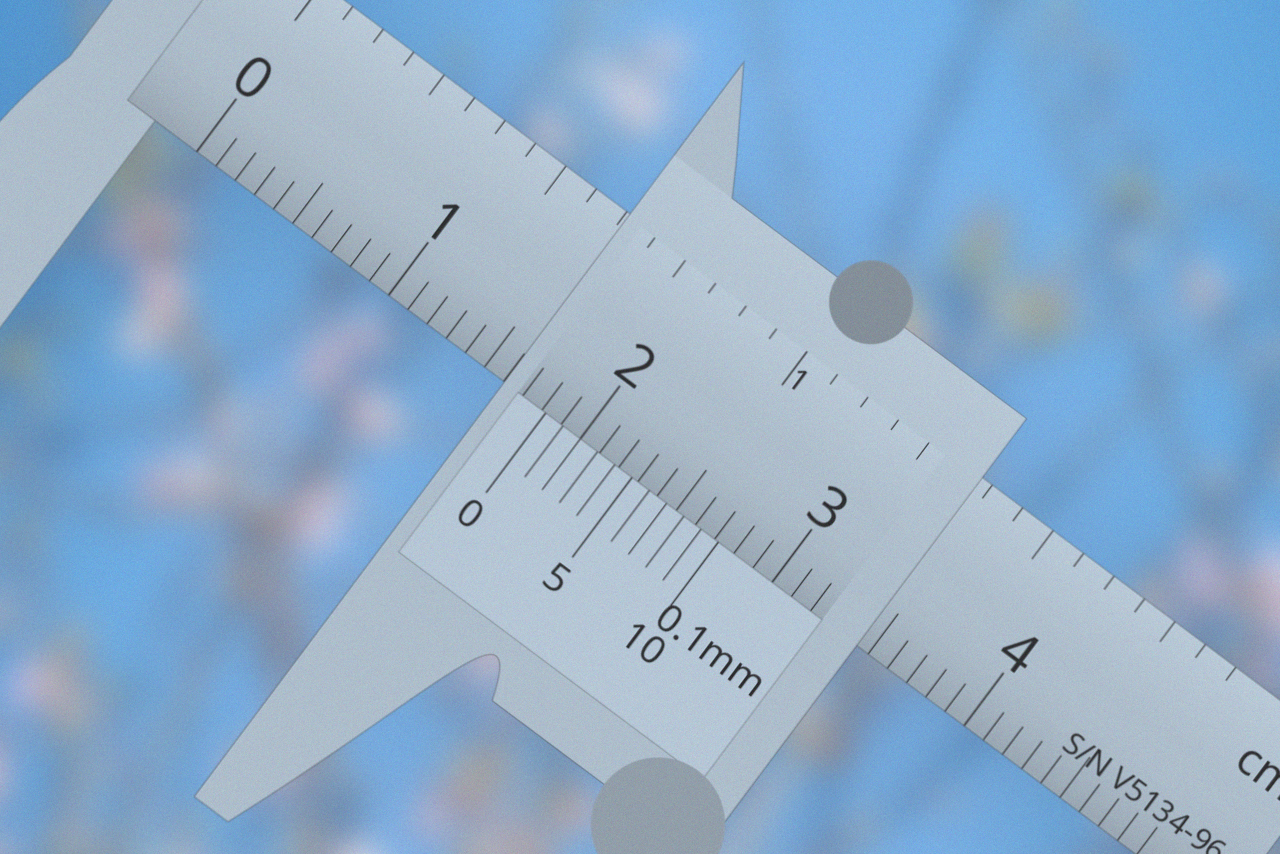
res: 18.2; mm
